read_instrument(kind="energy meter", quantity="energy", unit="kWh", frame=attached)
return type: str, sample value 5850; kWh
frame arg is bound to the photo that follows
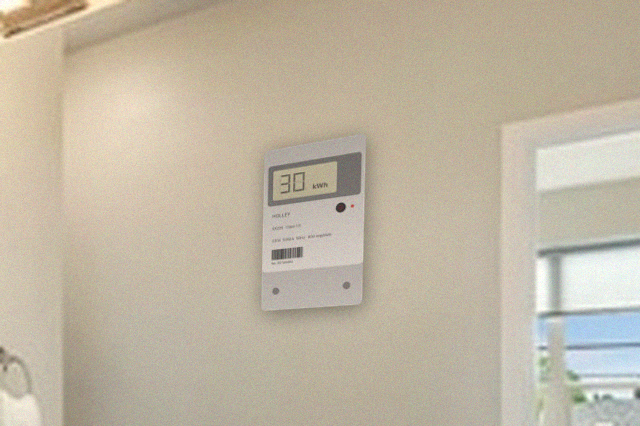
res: 30; kWh
